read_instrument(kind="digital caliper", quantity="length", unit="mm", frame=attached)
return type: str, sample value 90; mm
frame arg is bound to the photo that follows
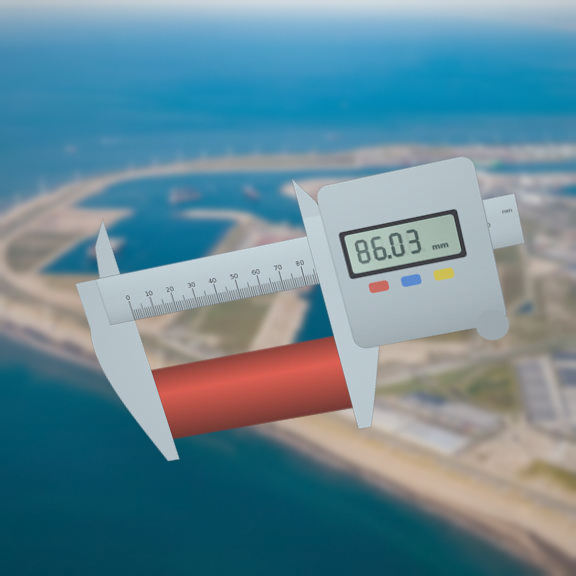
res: 86.03; mm
